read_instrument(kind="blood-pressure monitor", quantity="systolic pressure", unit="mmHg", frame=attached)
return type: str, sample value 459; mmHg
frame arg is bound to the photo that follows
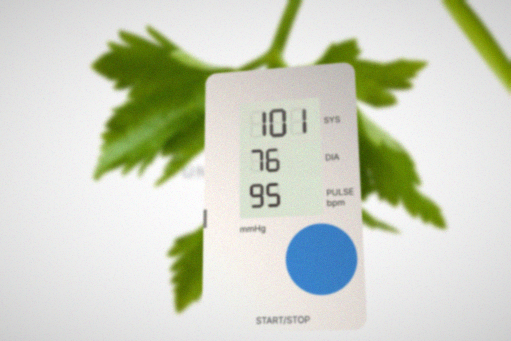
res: 101; mmHg
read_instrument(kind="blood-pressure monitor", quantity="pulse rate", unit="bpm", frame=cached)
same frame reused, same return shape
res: 95; bpm
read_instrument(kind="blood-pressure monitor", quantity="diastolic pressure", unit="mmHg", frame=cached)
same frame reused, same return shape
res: 76; mmHg
